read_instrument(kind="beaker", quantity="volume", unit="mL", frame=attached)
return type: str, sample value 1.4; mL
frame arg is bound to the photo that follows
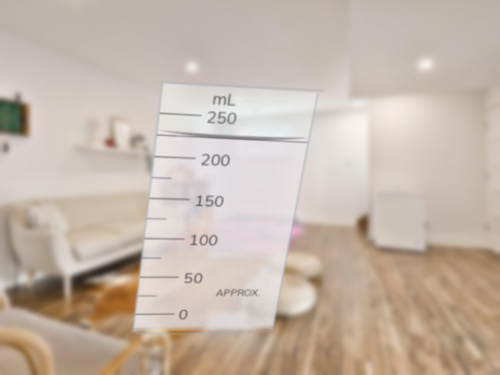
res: 225; mL
